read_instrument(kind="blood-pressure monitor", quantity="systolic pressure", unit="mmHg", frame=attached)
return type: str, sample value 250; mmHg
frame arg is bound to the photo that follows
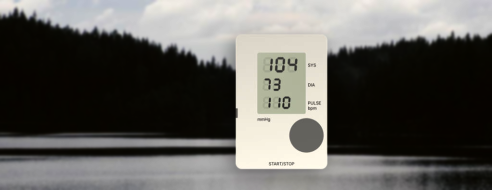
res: 104; mmHg
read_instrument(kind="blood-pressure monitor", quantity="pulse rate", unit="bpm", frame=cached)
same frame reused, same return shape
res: 110; bpm
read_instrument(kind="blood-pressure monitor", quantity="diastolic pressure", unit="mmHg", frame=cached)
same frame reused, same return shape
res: 73; mmHg
